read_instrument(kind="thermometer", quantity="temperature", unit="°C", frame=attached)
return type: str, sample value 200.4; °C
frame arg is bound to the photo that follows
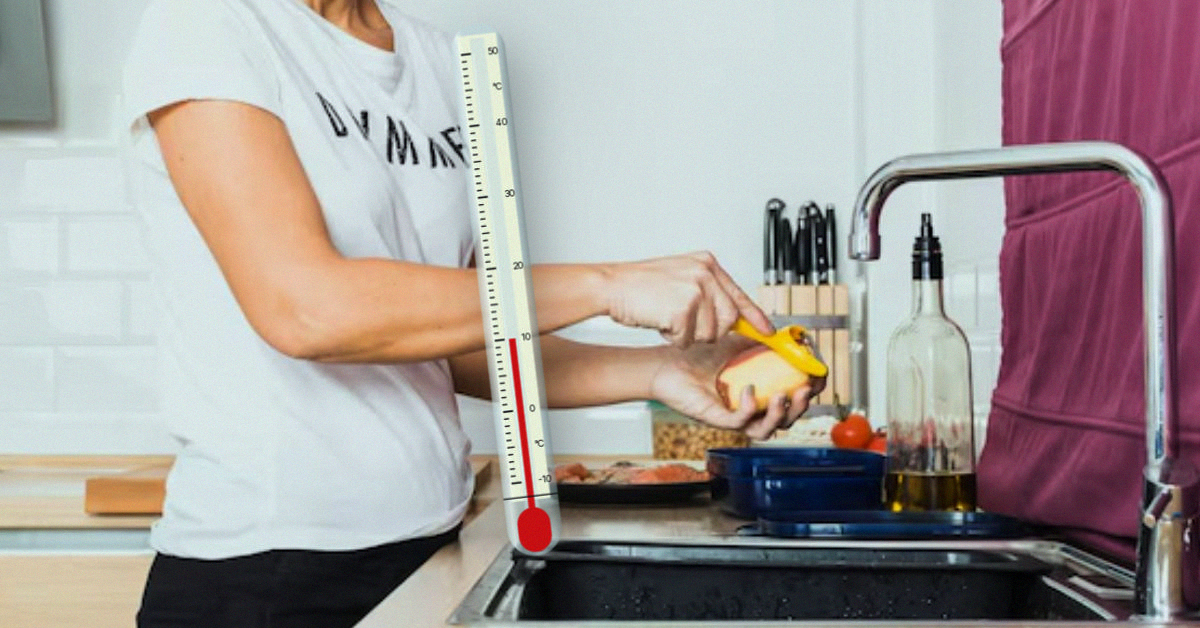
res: 10; °C
